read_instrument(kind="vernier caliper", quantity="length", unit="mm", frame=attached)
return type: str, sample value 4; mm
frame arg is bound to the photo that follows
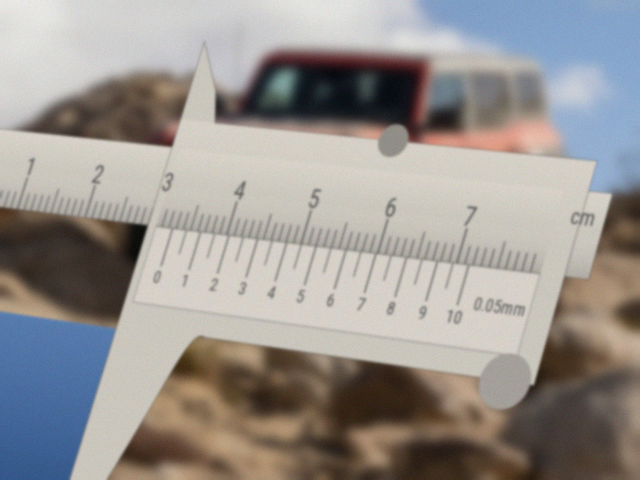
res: 32.5; mm
